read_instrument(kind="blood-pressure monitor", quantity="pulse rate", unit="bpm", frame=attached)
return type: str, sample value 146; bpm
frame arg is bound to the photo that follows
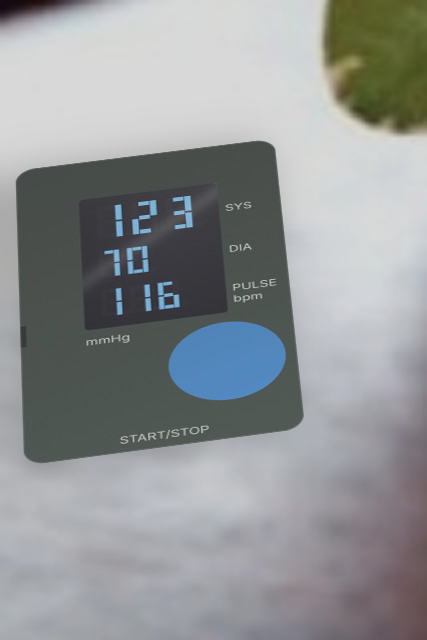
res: 116; bpm
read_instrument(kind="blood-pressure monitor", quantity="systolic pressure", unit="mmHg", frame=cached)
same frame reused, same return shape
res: 123; mmHg
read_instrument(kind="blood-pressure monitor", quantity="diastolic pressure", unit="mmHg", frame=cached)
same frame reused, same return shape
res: 70; mmHg
